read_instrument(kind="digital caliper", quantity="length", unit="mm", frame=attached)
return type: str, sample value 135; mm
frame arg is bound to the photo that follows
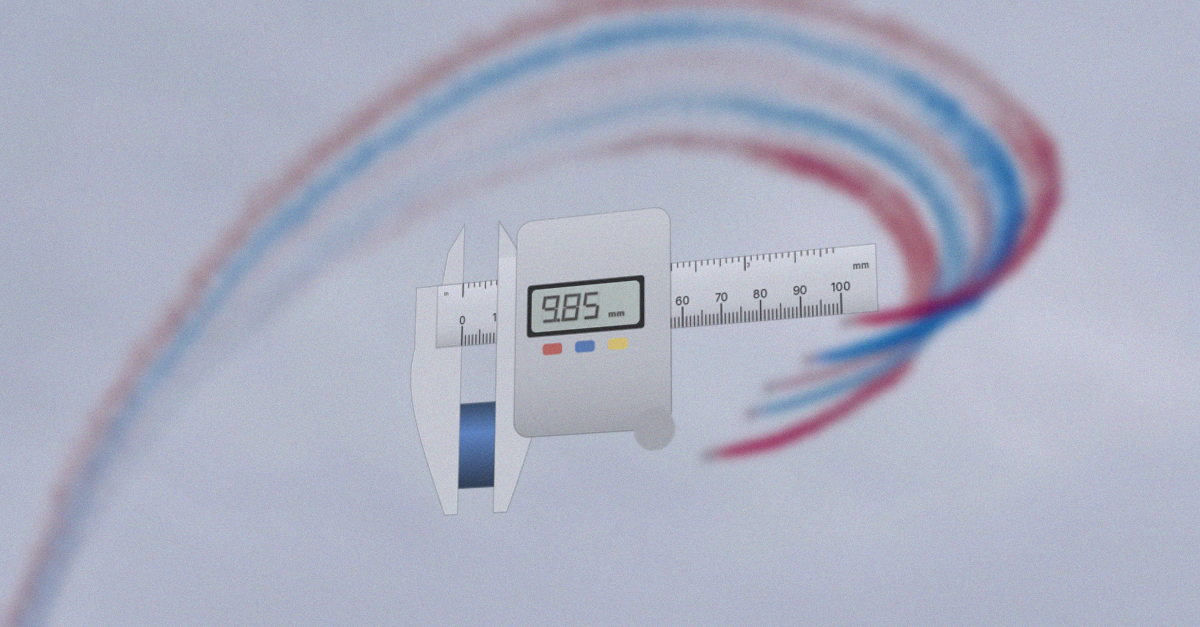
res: 9.85; mm
